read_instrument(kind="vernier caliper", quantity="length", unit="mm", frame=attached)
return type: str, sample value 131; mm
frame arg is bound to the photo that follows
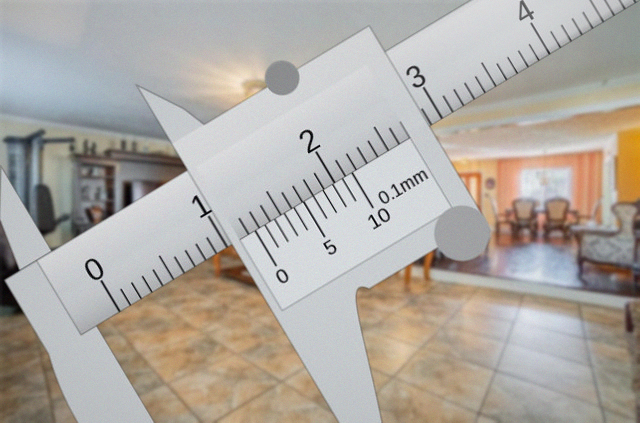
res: 12.6; mm
